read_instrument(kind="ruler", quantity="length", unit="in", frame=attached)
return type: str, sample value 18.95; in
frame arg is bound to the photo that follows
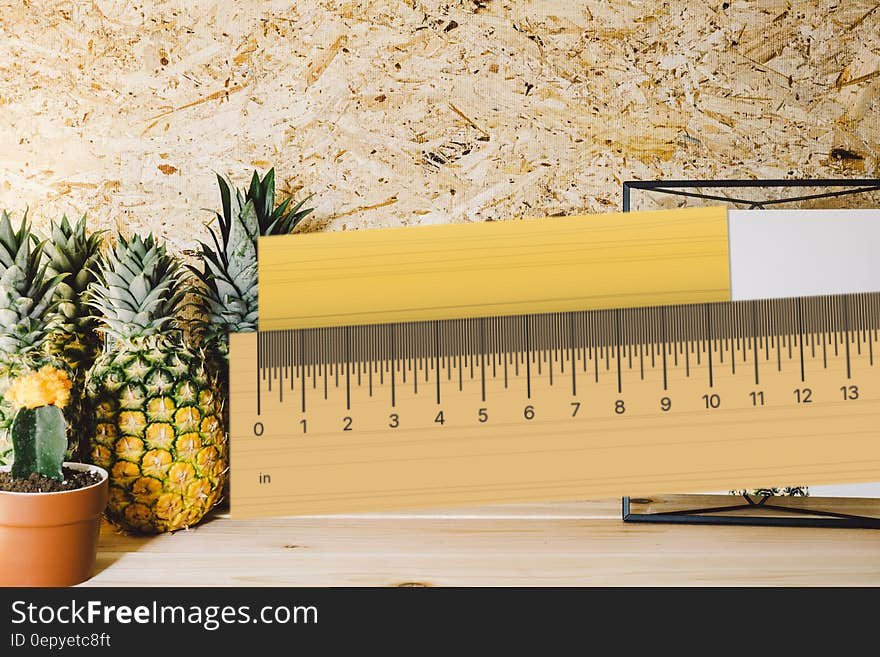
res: 10.5; in
